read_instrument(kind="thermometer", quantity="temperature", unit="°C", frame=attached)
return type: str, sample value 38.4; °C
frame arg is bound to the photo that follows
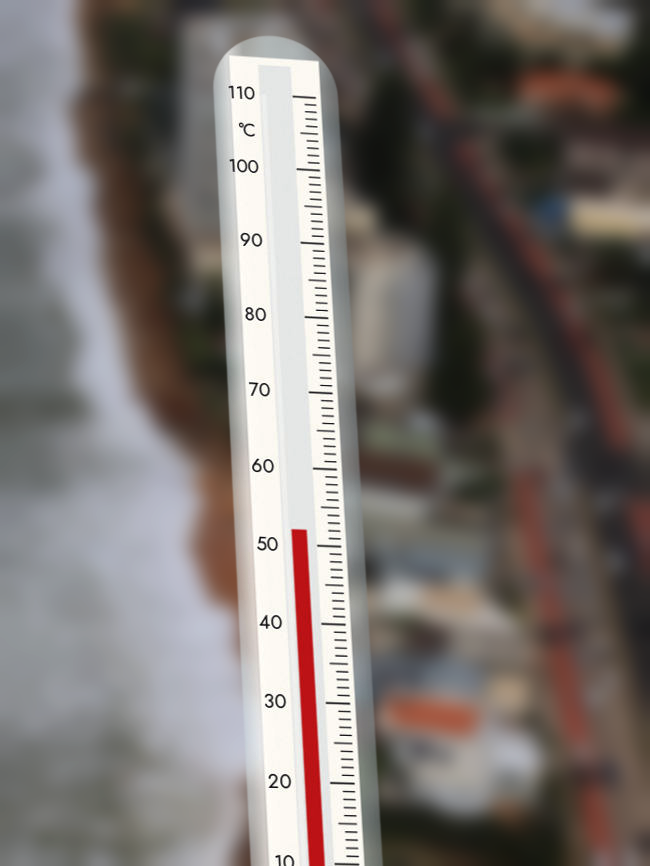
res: 52; °C
